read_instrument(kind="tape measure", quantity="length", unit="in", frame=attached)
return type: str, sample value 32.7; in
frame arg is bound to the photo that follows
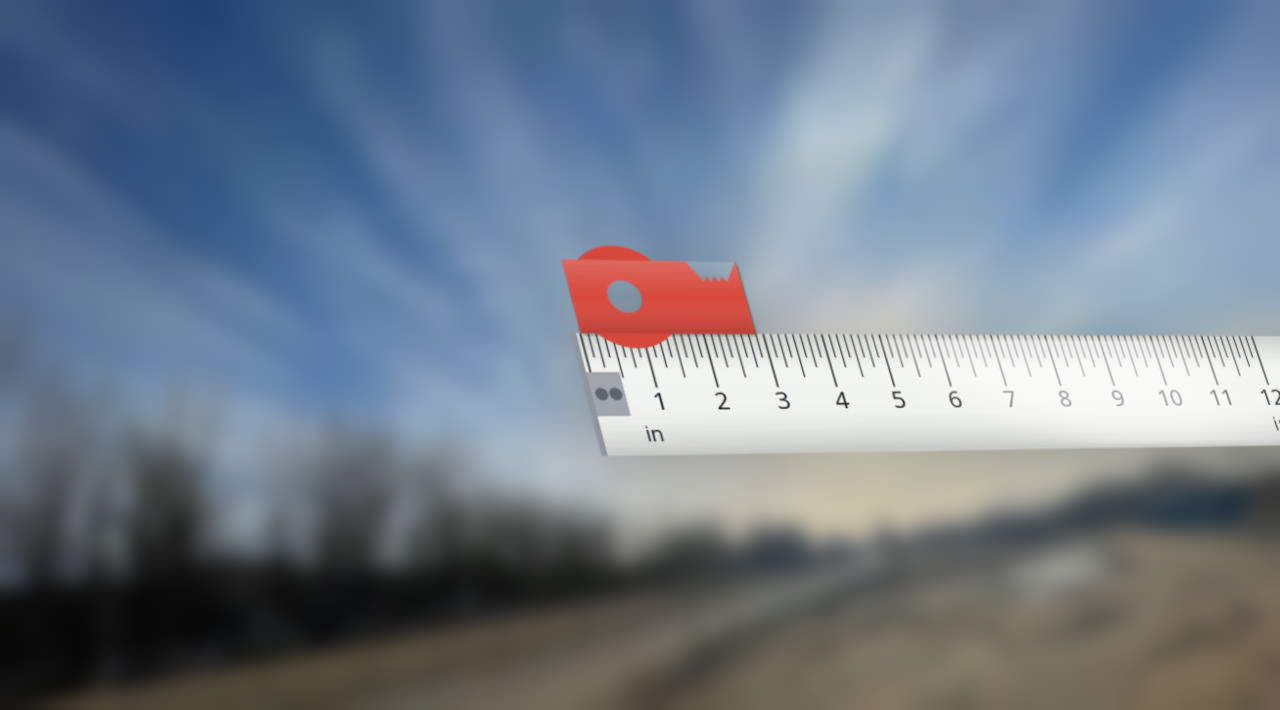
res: 2.875; in
